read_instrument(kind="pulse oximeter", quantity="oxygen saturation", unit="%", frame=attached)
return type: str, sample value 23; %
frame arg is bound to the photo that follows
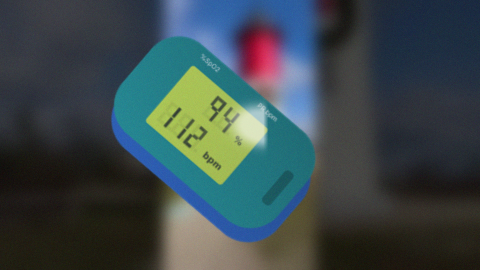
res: 94; %
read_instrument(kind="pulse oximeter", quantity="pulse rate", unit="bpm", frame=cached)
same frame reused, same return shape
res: 112; bpm
